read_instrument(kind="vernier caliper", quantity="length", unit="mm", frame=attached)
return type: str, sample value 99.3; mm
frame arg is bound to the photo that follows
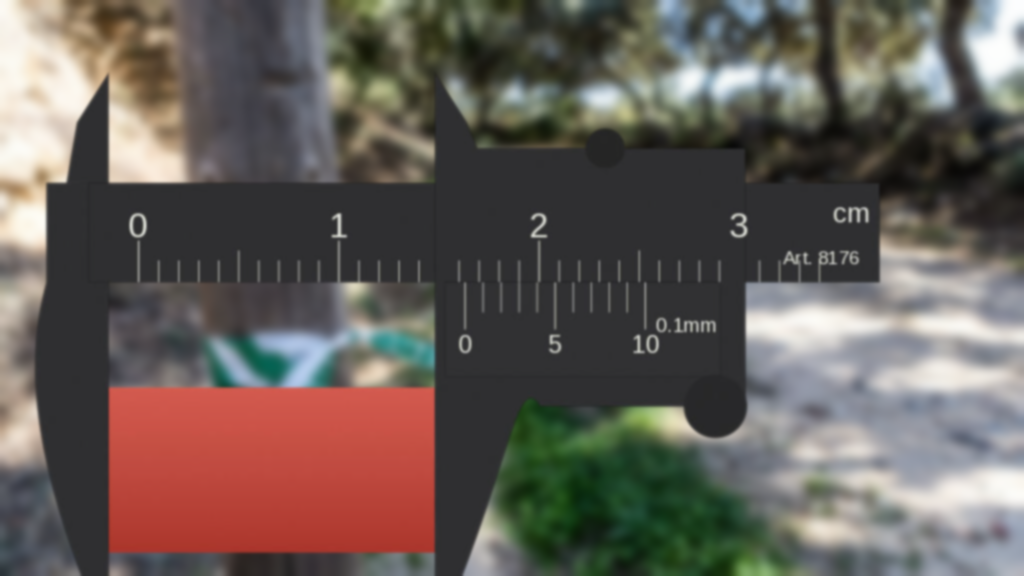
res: 16.3; mm
